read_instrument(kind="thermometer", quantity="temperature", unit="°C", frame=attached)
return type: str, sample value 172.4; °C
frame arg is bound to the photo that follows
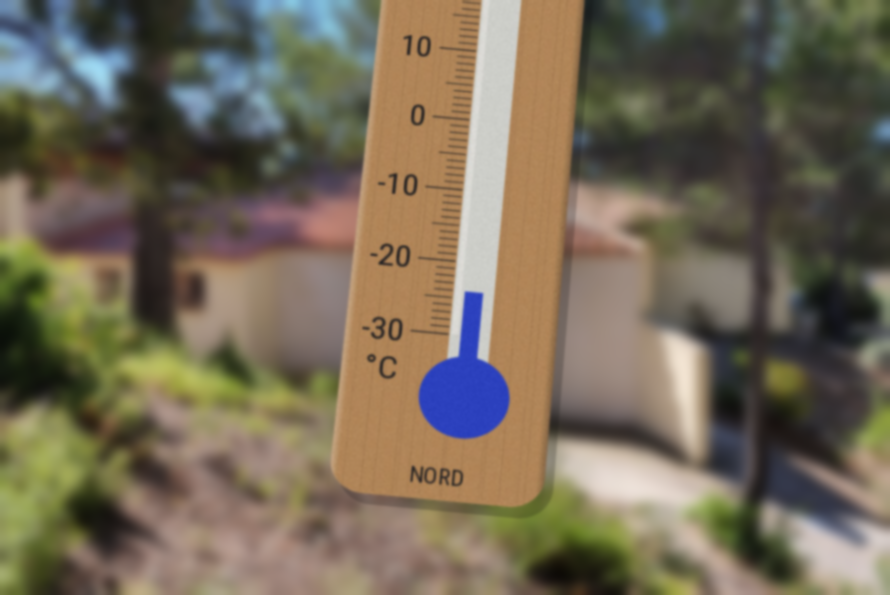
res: -24; °C
